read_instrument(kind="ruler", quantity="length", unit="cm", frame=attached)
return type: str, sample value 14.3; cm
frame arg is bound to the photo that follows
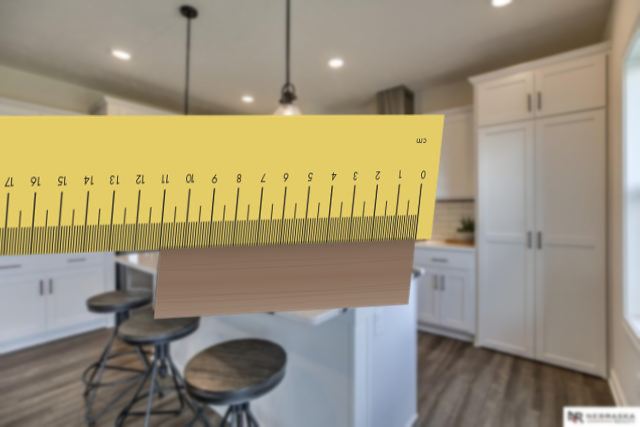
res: 11; cm
